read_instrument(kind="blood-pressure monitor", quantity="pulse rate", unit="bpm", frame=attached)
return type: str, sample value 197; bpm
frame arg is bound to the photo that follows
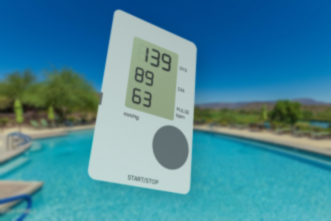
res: 63; bpm
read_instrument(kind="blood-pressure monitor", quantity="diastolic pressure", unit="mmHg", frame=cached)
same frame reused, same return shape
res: 89; mmHg
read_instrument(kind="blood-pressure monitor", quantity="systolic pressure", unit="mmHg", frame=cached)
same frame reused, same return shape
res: 139; mmHg
